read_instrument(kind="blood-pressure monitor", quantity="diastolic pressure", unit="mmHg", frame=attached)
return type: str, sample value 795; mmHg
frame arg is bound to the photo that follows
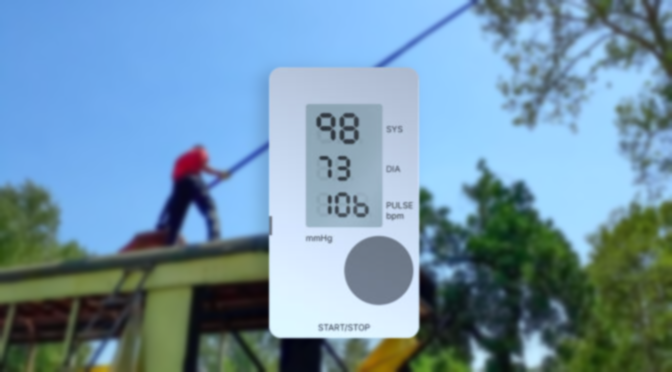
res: 73; mmHg
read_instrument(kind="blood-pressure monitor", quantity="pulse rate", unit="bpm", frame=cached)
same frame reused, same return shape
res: 106; bpm
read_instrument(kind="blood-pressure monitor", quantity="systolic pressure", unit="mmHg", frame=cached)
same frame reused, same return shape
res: 98; mmHg
